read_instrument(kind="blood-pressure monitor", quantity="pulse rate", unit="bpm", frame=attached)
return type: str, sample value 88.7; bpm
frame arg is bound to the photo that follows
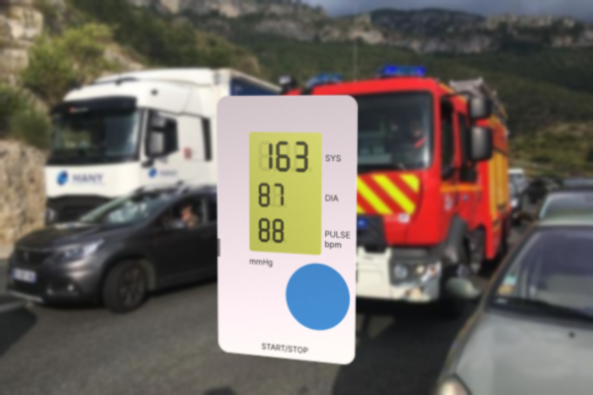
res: 88; bpm
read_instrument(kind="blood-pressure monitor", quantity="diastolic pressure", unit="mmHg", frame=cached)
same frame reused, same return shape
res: 87; mmHg
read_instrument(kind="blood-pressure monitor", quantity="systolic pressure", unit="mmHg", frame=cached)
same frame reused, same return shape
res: 163; mmHg
